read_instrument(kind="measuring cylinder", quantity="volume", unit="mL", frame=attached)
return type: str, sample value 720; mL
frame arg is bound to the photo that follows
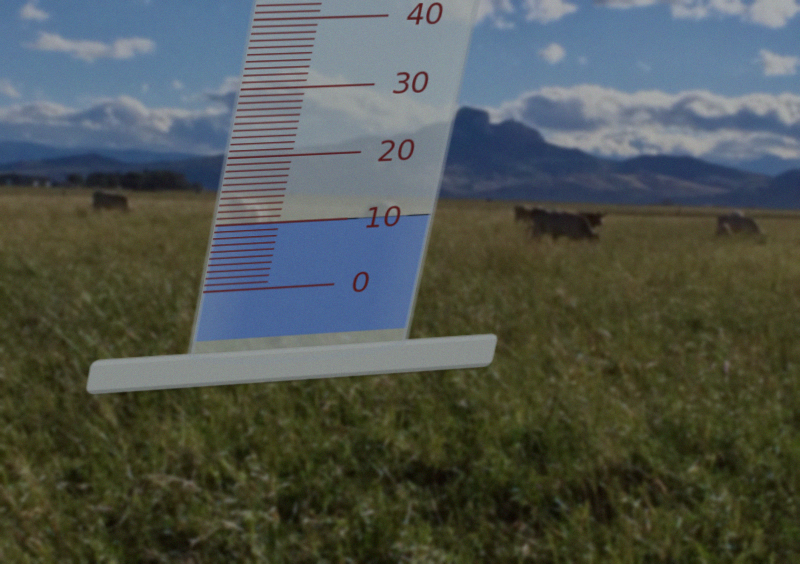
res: 10; mL
